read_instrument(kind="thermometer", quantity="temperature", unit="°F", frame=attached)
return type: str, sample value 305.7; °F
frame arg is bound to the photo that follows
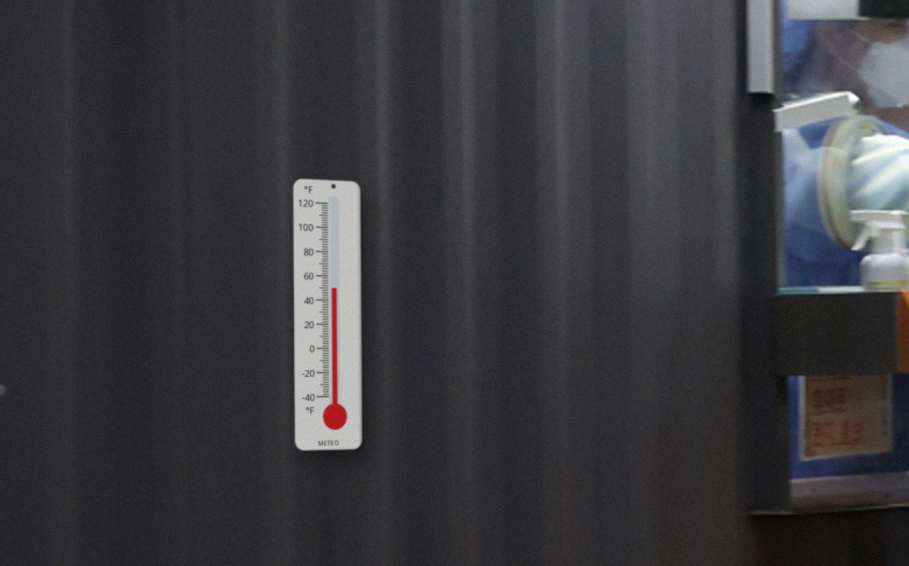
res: 50; °F
